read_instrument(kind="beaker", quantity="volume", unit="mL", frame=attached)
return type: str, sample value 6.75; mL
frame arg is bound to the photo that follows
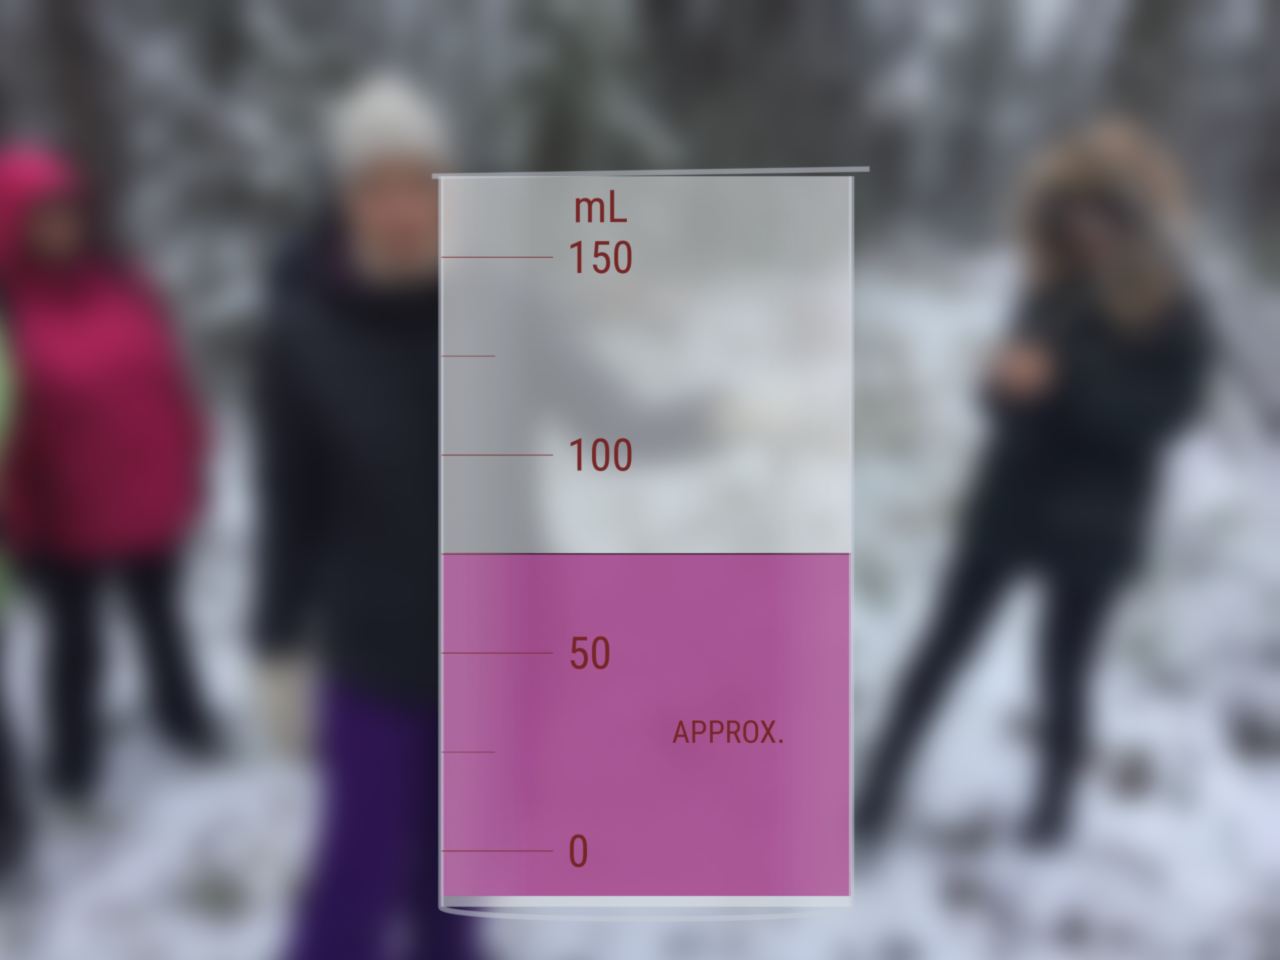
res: 75; mL
